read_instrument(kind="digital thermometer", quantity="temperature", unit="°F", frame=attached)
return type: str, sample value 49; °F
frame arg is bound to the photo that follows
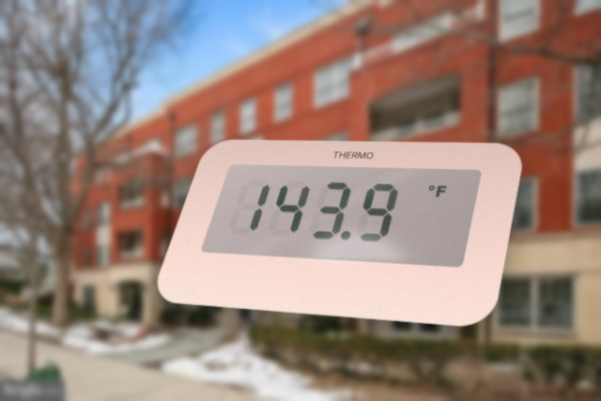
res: 143.9; °F
